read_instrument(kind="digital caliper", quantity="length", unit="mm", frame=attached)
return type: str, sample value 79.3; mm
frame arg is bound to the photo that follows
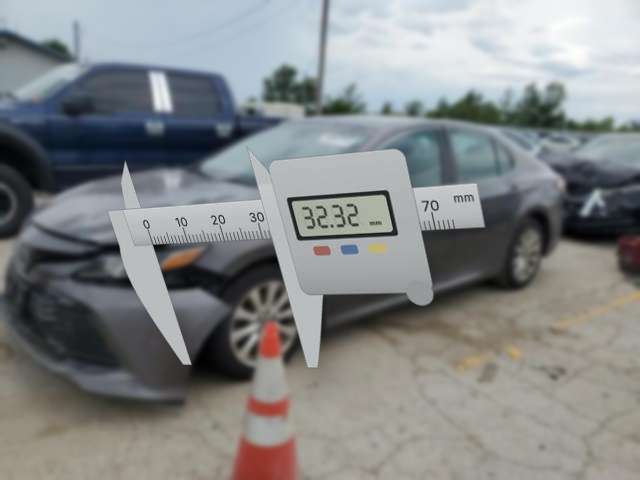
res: 32.32; mm
